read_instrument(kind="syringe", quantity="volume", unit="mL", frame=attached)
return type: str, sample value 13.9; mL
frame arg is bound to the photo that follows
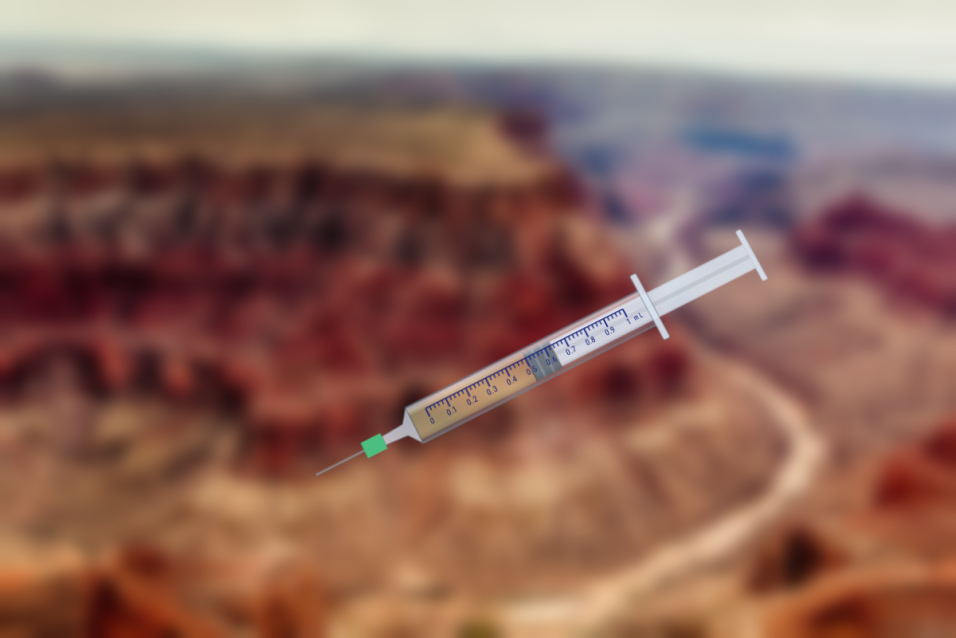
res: 0.5; mL
